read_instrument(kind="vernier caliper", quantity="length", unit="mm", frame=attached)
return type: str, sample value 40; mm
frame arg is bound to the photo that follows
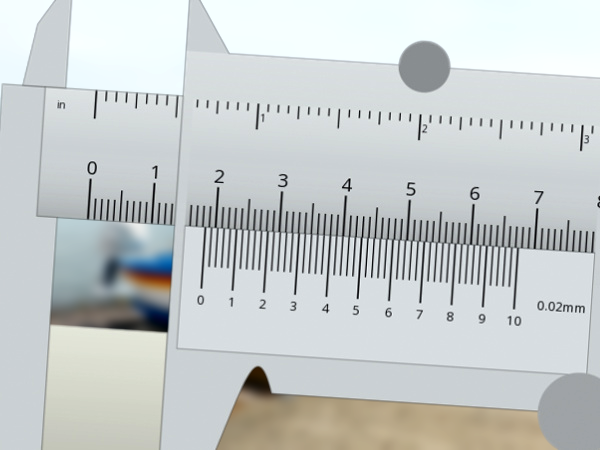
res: 18.4; mm
